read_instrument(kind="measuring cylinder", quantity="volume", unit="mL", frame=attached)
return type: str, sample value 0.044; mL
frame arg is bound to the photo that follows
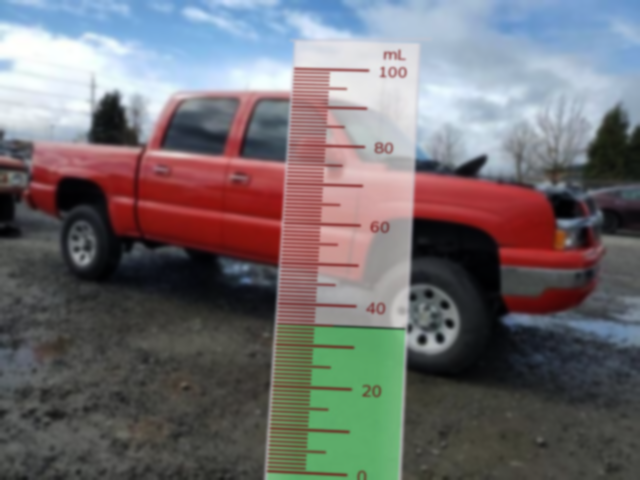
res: 35; mL
